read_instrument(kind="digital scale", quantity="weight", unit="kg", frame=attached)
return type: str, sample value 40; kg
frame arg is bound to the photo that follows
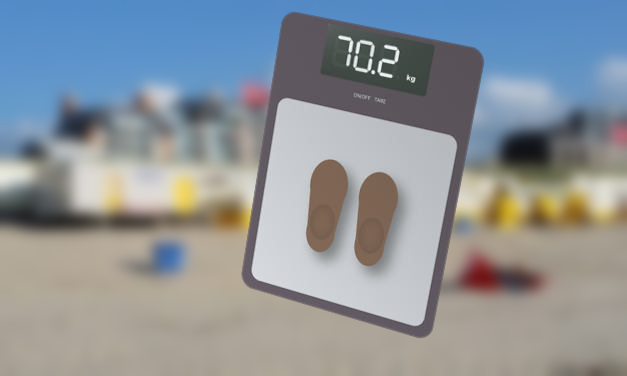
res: 70.2; kg
